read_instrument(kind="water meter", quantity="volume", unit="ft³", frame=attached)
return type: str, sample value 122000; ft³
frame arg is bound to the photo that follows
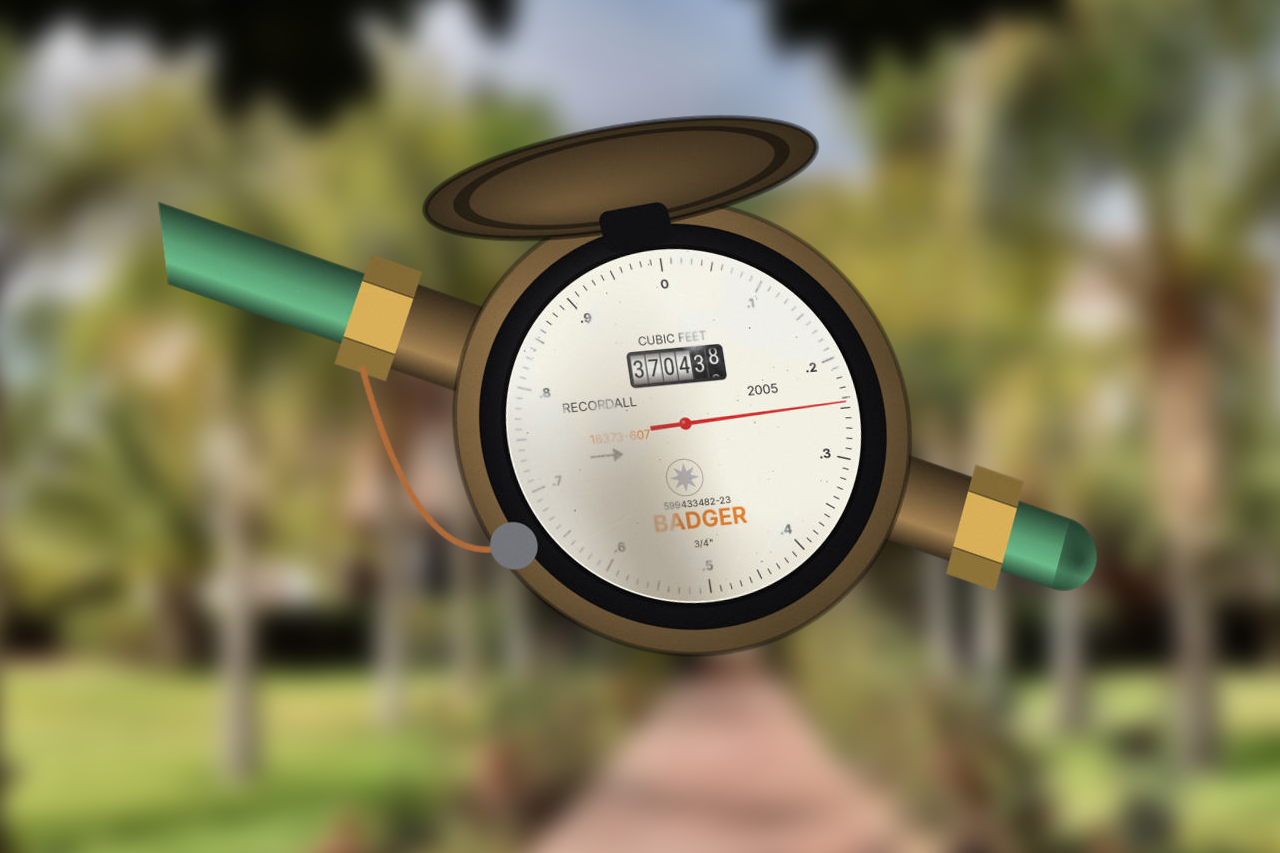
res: 370438.24; ft³
